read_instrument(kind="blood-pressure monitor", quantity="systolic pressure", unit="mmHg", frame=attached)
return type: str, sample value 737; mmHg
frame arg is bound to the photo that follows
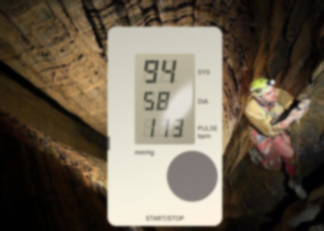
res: 94; mmHg
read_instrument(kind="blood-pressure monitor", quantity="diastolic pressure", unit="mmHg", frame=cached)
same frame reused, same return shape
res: 58; mmHg
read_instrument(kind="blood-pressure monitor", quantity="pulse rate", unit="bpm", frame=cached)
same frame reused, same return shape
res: 113; bpm
